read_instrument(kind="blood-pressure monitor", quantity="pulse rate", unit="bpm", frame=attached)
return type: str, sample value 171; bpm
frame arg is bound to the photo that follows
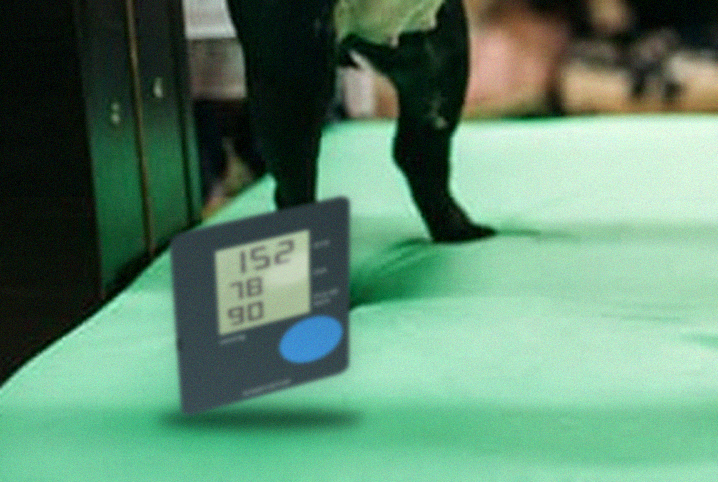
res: 90; bpm
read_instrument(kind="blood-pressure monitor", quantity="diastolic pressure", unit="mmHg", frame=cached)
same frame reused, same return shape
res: 78; mmHg
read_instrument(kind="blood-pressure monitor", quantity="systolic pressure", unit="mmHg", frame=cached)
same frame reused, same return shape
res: 152; mmHg
